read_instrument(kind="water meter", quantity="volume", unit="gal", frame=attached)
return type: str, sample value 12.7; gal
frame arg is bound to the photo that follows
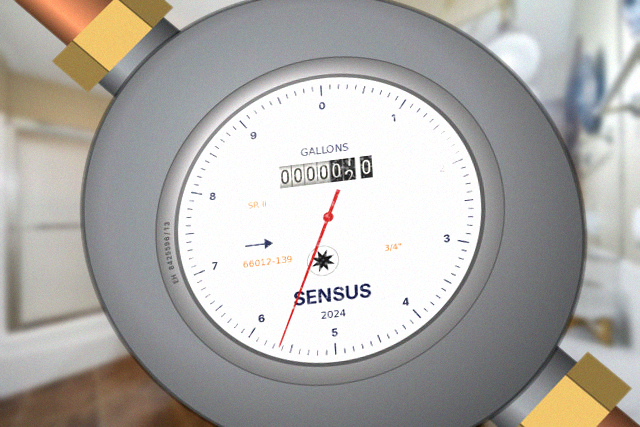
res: 15.6; gal
